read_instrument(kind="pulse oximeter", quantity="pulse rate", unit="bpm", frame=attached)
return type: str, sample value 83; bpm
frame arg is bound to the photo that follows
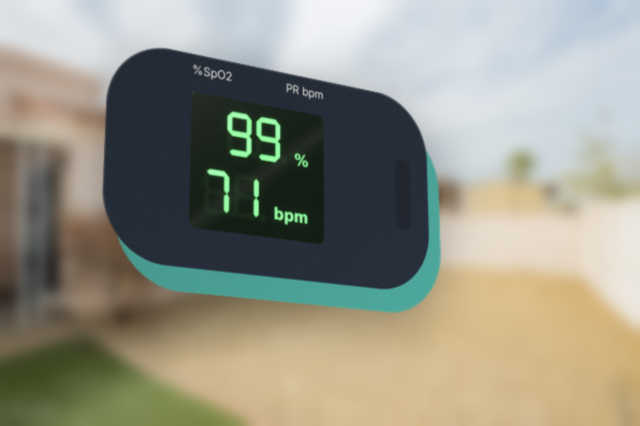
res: 71; bpm
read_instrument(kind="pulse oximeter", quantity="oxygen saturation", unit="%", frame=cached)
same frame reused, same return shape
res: 99; %
